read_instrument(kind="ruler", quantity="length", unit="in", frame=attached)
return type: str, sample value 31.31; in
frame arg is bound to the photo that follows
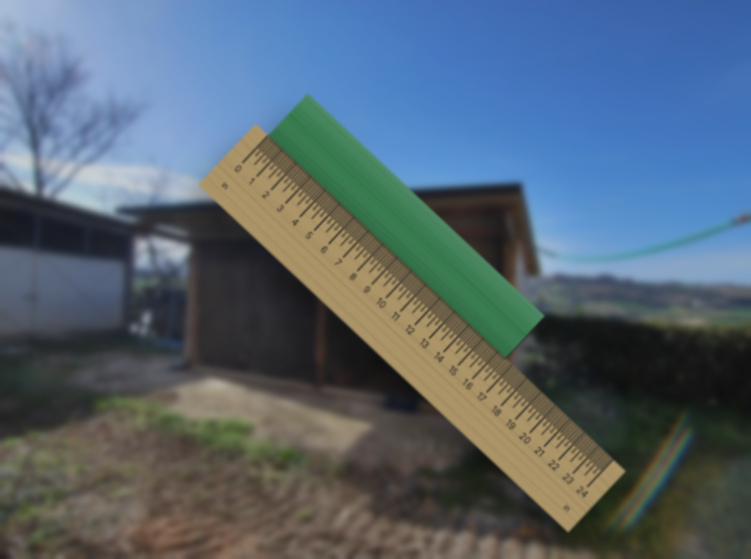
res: 16.5; in
